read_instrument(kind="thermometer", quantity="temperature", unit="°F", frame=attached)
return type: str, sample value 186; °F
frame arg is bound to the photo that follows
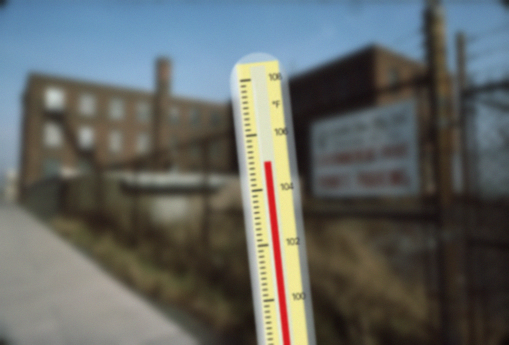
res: 105; °F
